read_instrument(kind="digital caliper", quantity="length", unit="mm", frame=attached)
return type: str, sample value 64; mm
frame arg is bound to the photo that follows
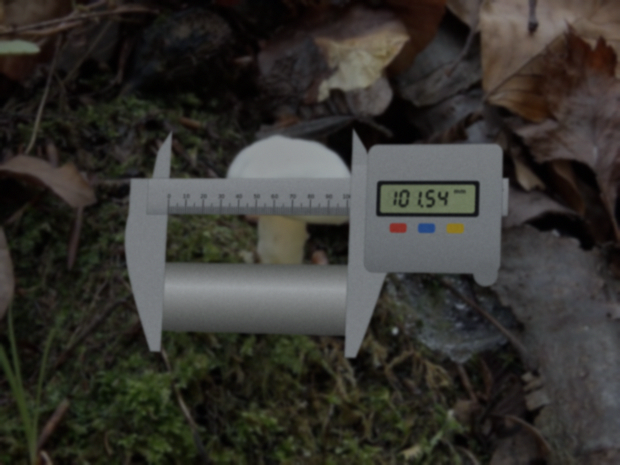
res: 101.54; mm
